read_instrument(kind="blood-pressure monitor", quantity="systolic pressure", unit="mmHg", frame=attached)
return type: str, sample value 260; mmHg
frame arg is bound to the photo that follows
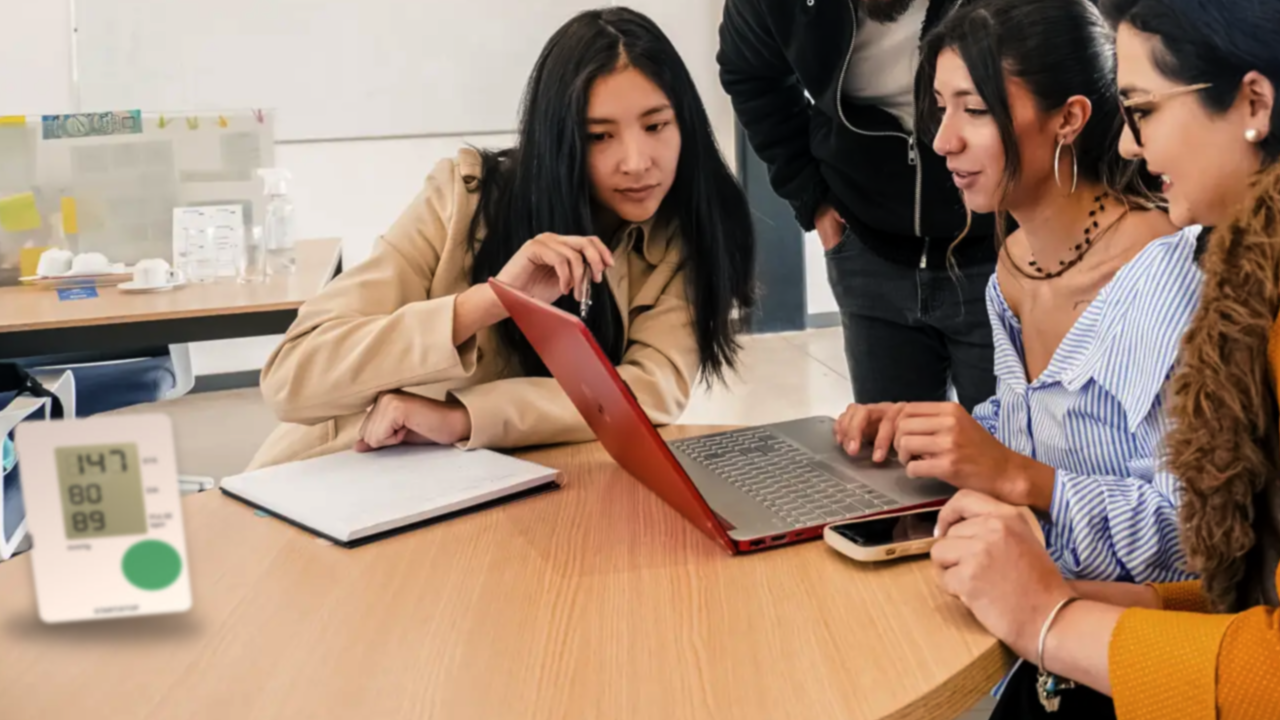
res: 147; mmHg
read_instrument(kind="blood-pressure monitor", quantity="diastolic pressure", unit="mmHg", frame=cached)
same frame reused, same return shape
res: 80; mmHg
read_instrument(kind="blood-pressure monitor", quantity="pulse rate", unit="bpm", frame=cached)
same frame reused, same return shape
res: 89; bpm
